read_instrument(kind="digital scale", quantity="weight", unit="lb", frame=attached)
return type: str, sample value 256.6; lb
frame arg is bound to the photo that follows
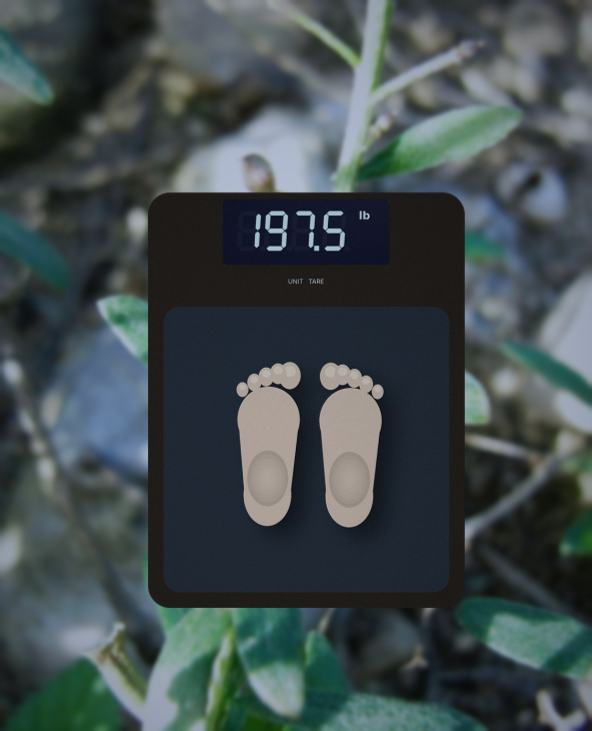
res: 197.5; lb
